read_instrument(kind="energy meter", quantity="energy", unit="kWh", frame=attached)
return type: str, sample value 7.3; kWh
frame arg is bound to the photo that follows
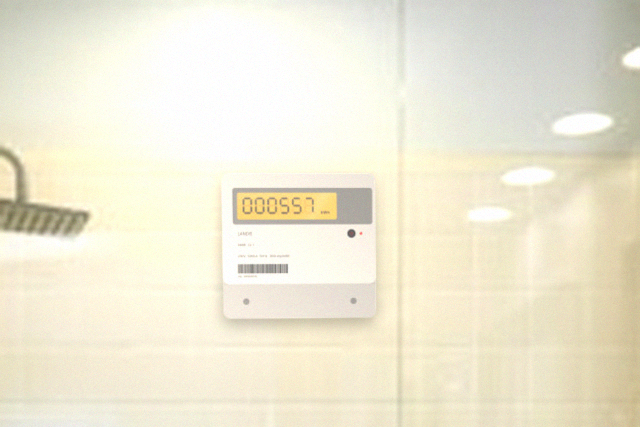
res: 557; kWh
